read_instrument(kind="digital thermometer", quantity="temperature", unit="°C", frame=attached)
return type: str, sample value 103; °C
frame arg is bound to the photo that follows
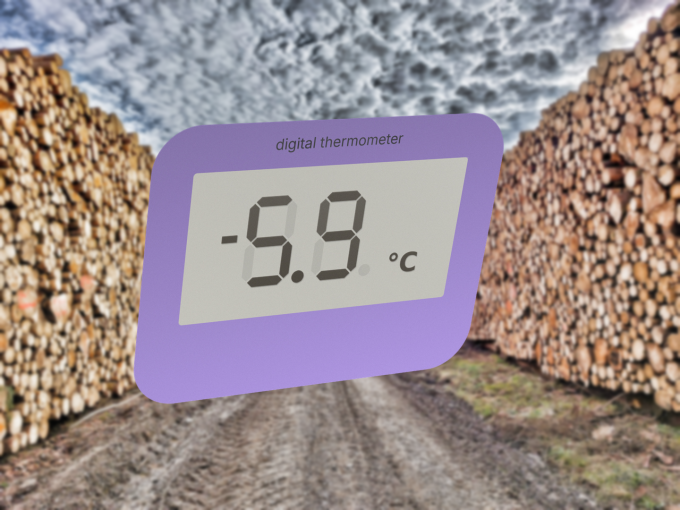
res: -5.9; °C
